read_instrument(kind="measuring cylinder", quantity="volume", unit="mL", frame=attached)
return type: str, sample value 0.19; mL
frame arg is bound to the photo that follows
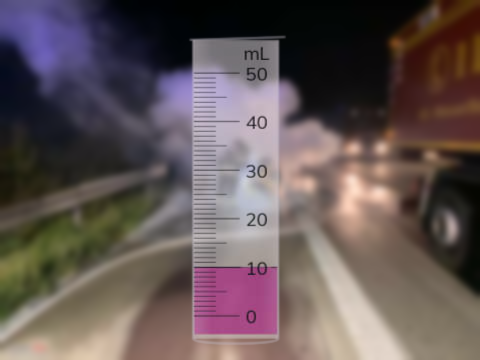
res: 10; mL
